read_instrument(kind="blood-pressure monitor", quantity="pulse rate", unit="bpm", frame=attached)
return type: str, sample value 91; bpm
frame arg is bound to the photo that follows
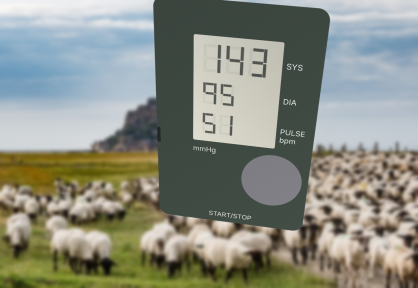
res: 51; bpm
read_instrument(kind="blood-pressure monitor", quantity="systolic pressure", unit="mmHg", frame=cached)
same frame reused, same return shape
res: 143; mmHg
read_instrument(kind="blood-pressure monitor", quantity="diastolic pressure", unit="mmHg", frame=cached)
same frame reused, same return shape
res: 95; mmHg
